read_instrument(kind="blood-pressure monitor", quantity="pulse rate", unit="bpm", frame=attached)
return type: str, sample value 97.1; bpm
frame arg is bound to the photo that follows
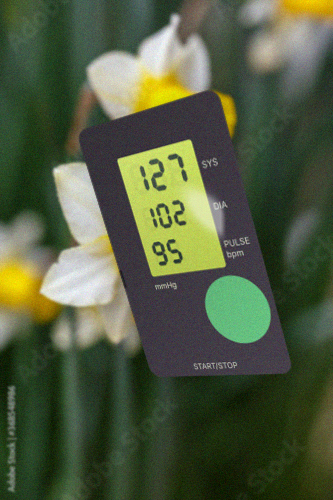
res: 95; bpm
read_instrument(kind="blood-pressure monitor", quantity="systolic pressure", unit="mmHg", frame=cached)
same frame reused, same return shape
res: 127; mmHg
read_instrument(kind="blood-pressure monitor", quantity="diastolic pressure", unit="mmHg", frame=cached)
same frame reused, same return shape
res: 102; mmHg
